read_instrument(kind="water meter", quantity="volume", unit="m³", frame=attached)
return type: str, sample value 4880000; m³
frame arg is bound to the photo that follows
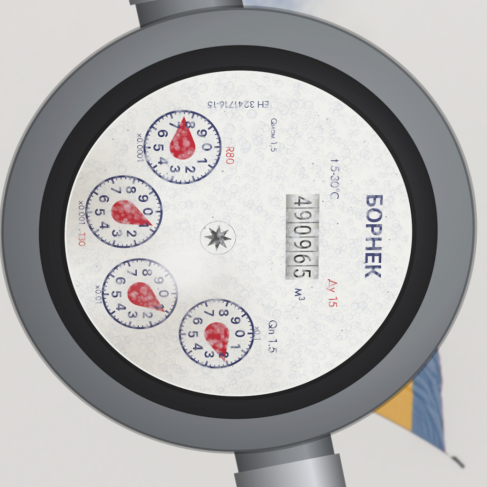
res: 490965.2107; m³
